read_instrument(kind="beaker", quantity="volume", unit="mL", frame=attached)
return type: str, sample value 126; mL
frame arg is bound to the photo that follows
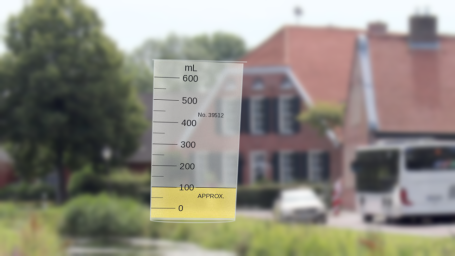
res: 100; mL
